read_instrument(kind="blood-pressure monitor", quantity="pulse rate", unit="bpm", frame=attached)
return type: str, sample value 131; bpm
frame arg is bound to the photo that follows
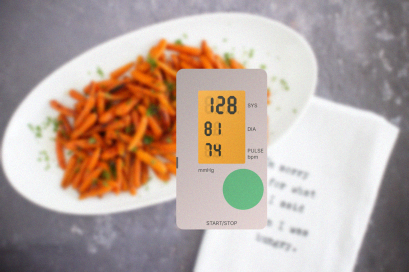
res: 74; bpm
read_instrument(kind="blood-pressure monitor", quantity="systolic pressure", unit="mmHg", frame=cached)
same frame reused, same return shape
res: 128; mmHg
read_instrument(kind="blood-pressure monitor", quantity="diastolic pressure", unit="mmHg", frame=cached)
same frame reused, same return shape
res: 81; mmHg
